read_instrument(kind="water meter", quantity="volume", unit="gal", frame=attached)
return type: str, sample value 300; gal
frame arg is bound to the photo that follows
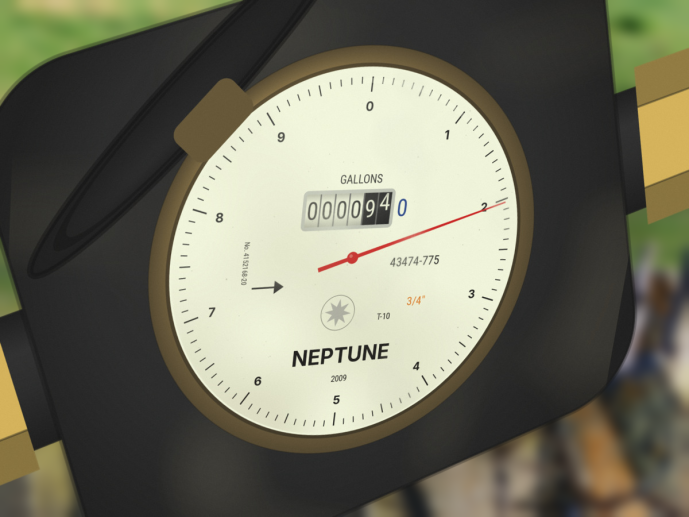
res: 942.0; gal
